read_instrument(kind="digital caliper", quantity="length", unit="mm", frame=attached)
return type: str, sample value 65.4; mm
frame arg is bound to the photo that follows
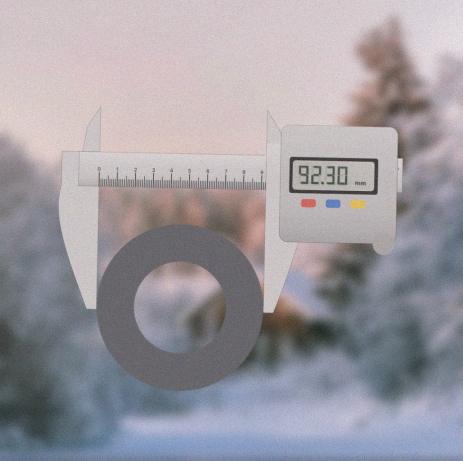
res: 92.30; mm
